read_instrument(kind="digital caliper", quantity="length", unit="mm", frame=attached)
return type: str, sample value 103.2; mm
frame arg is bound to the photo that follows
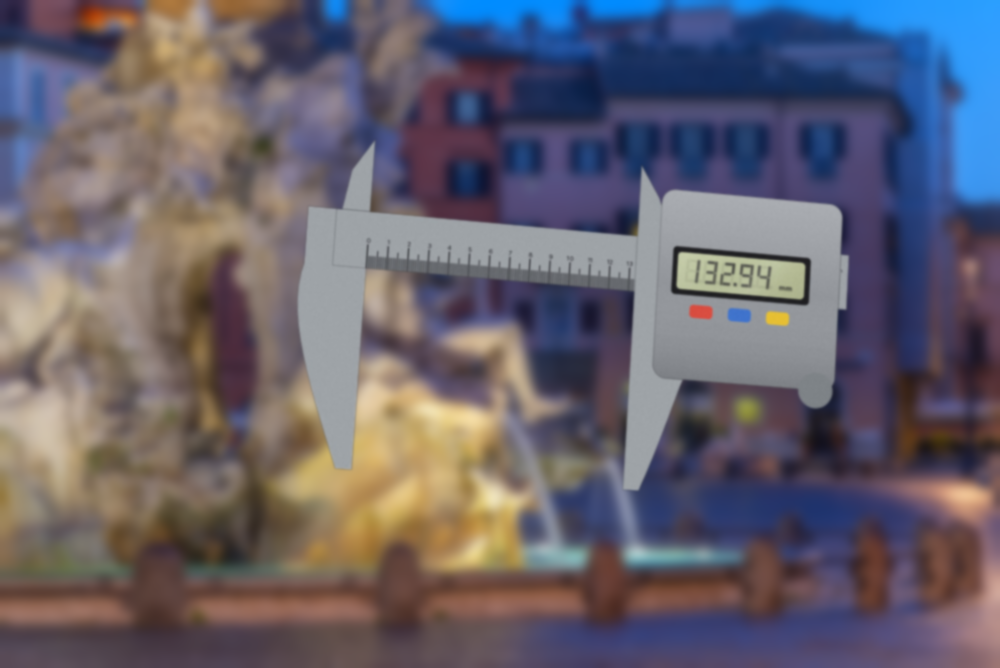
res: 132.94; mm
